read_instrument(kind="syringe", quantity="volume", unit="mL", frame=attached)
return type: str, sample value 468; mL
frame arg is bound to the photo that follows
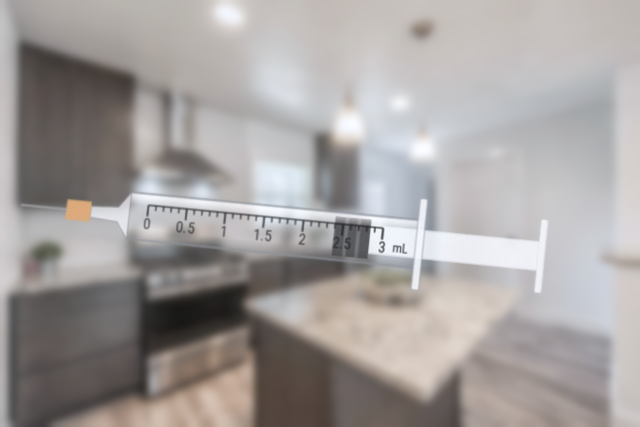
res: 2.4; mL
